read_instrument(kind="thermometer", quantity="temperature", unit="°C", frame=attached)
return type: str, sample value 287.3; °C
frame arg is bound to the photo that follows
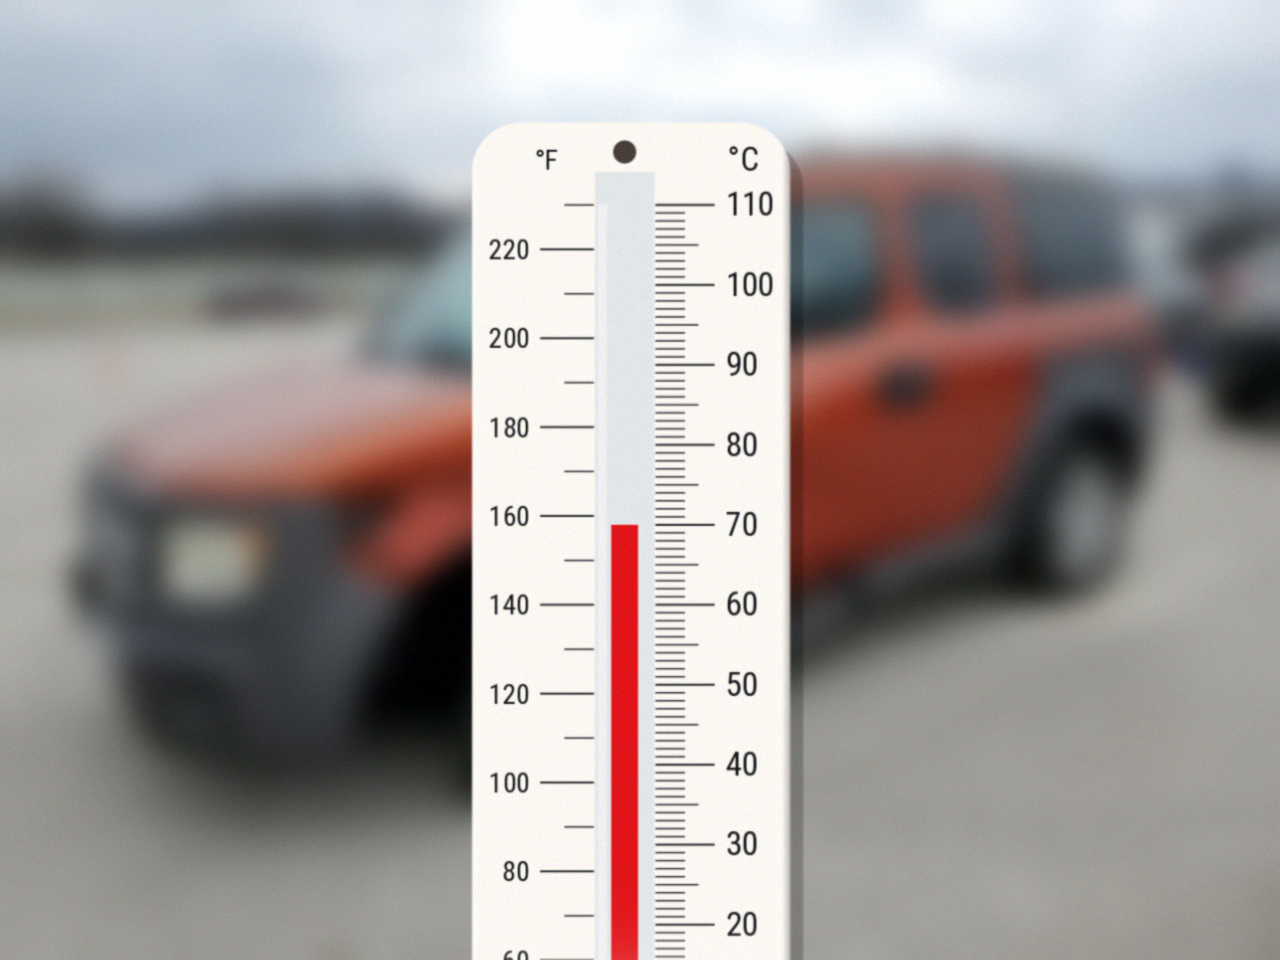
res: 70; °C
